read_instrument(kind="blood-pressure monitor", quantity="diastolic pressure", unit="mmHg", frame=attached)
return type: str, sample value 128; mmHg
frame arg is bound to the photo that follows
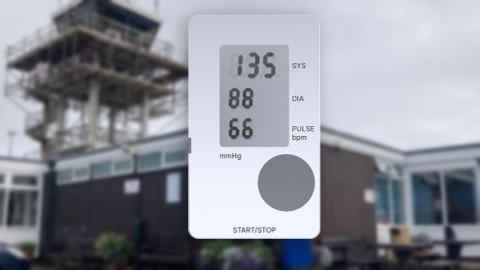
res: 88; mmHg
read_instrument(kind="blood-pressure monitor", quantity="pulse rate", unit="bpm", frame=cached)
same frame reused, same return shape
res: 66; bpm
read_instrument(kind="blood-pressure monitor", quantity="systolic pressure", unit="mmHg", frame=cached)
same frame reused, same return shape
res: 135; mmHg
